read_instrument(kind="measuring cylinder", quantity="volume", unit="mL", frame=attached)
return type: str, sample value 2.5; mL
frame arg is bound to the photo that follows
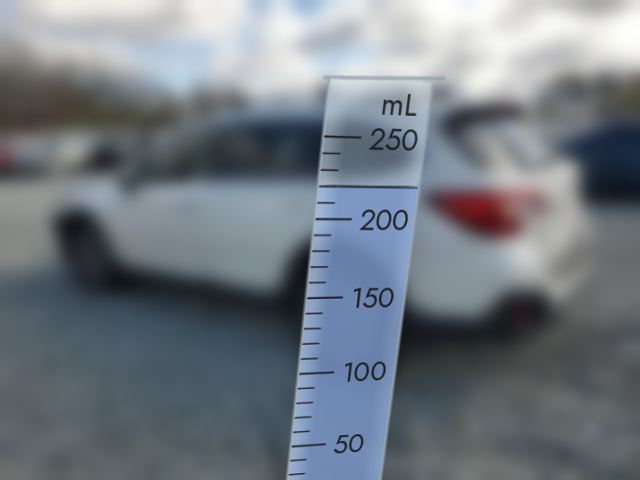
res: 220; mL
